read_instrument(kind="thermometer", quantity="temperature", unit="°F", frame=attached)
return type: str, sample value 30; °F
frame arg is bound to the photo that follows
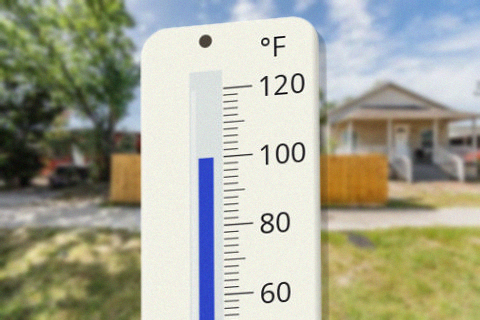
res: 100; °F
